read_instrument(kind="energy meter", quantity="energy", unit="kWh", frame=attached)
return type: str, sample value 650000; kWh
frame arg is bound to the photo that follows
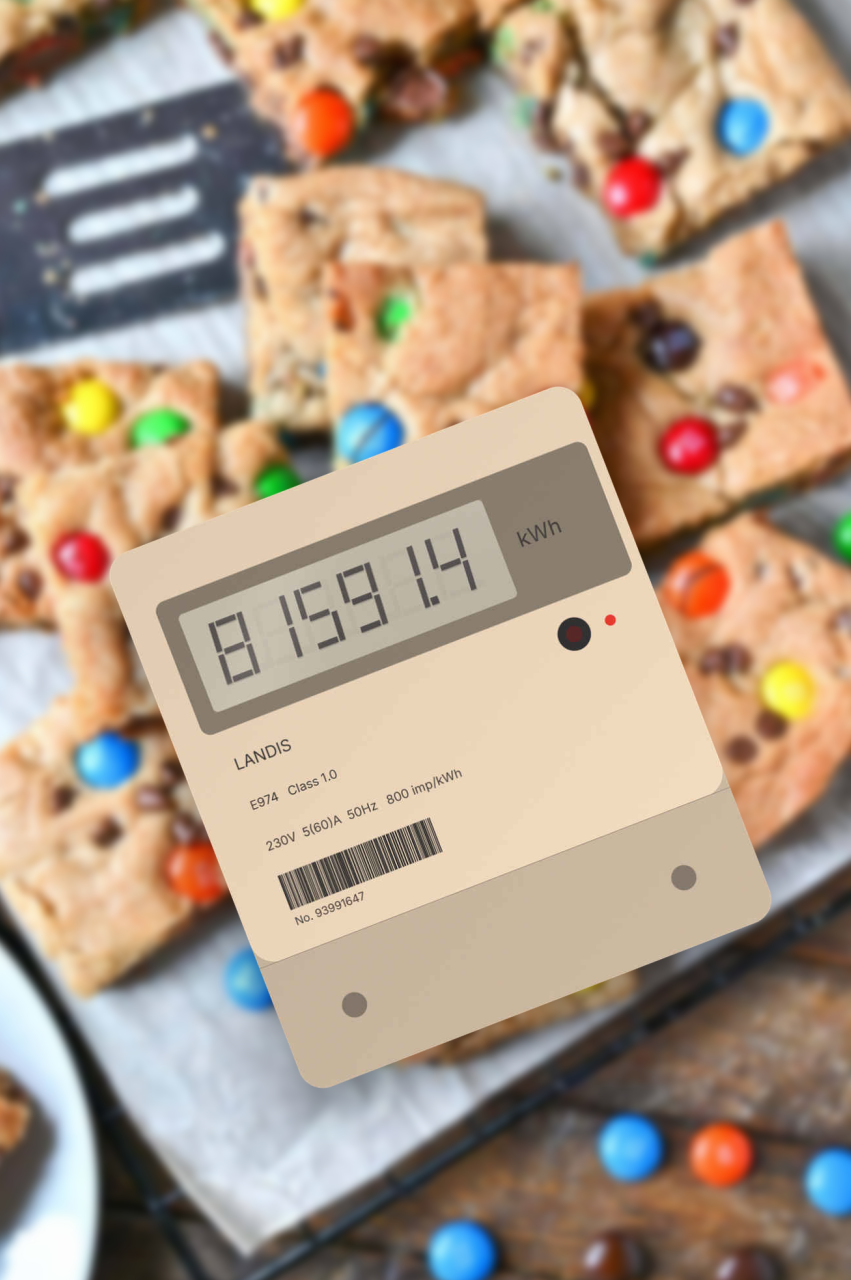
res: 81591.4; kWh
